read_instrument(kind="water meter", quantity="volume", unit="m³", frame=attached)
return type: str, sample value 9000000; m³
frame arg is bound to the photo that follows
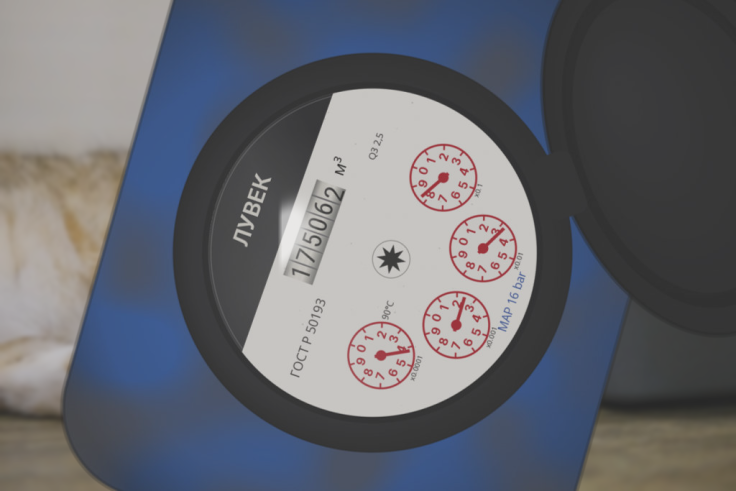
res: 175061.8324; m³
